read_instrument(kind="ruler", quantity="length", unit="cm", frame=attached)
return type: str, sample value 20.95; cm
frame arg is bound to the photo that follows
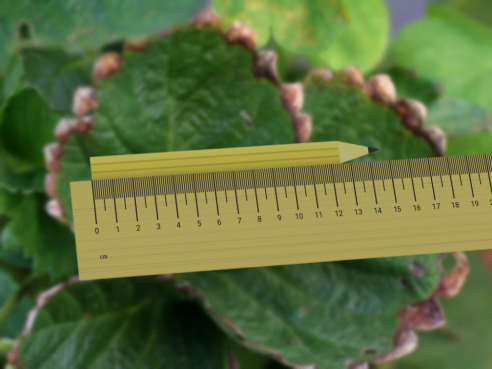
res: 14.5; cm
